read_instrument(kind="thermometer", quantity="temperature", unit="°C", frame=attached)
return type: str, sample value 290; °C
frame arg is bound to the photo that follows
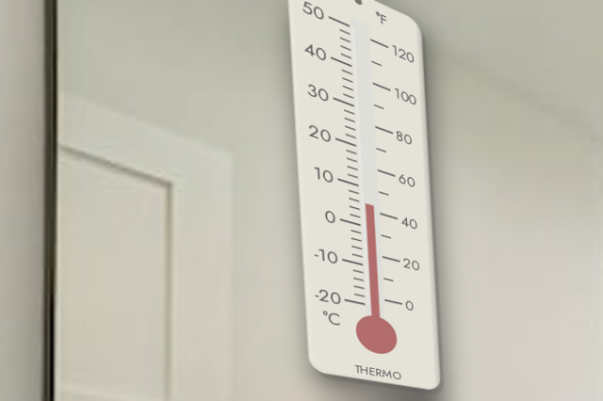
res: 6; °C
